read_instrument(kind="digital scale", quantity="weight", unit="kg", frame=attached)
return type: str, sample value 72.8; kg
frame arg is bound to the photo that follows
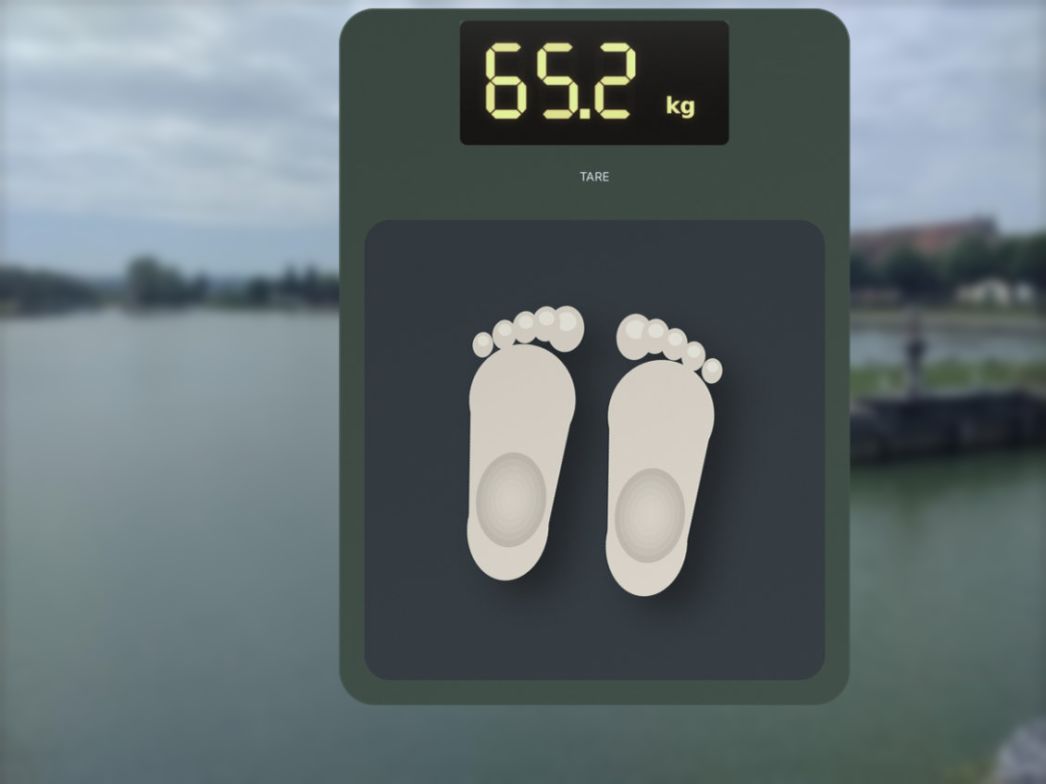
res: 65.2; kg
